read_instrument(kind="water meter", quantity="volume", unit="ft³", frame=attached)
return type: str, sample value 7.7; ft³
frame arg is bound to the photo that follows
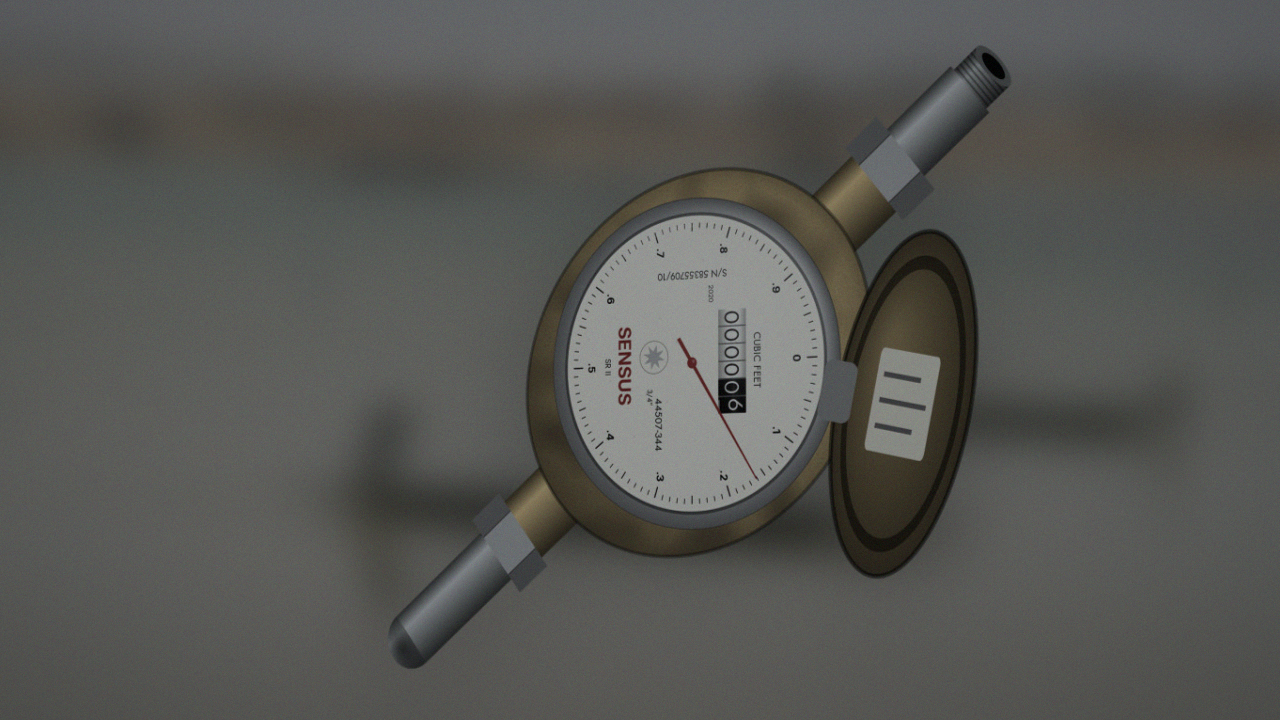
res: 6.16; ft³
